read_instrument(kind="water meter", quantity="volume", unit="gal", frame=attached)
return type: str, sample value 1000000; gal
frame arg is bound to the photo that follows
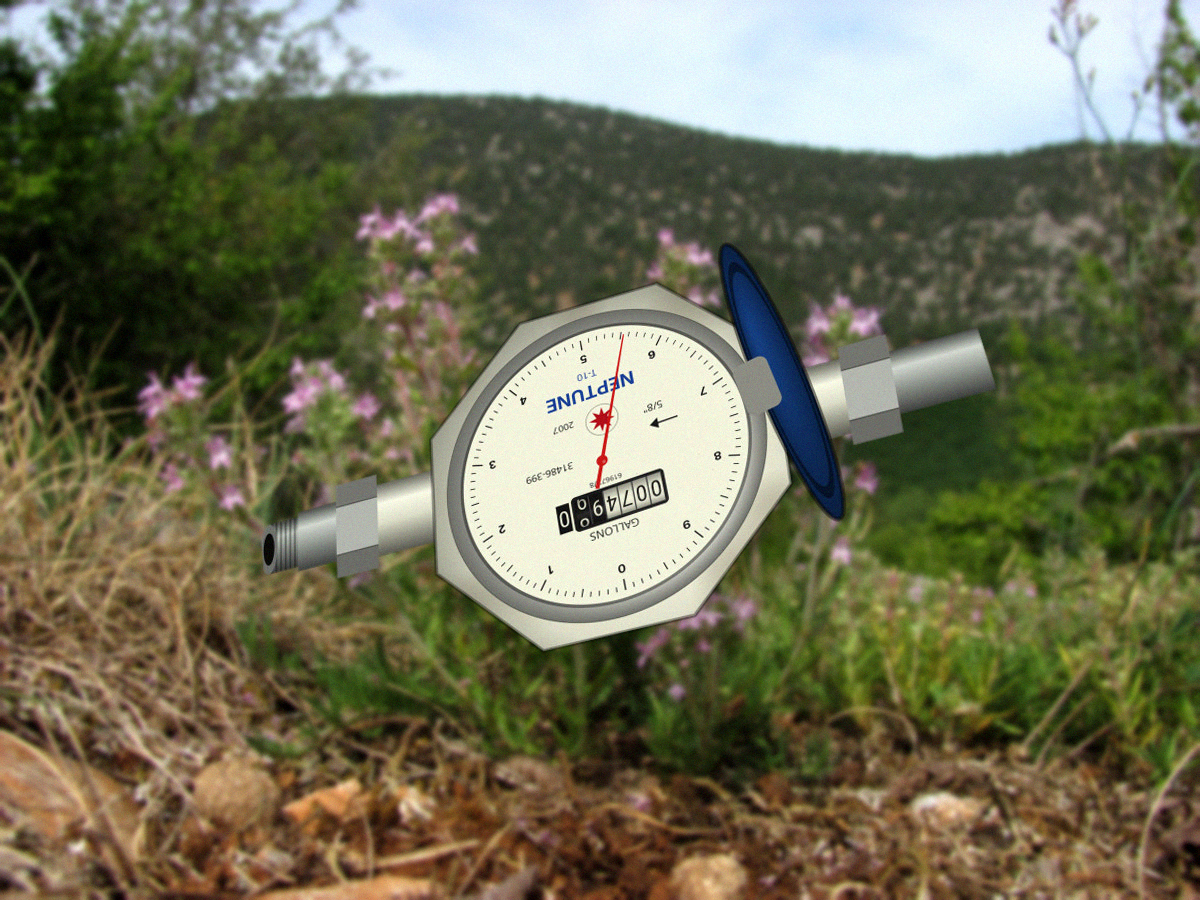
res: 74985.5; gal
